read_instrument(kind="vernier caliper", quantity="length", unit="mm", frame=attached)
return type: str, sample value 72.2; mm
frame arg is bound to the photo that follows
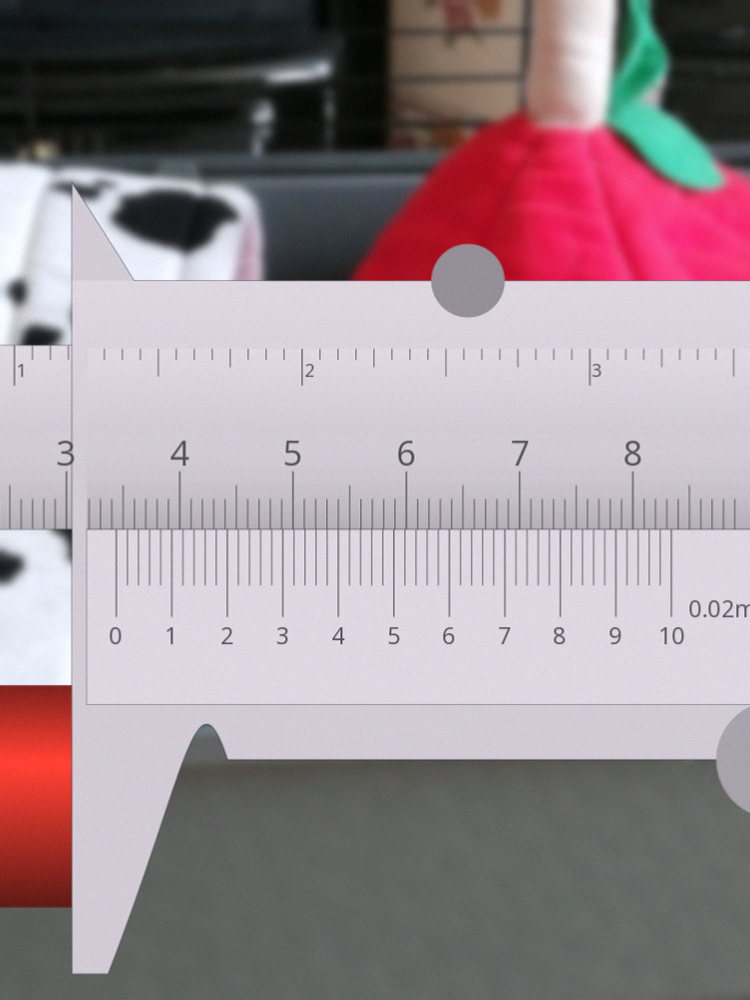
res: 34.4; mm
